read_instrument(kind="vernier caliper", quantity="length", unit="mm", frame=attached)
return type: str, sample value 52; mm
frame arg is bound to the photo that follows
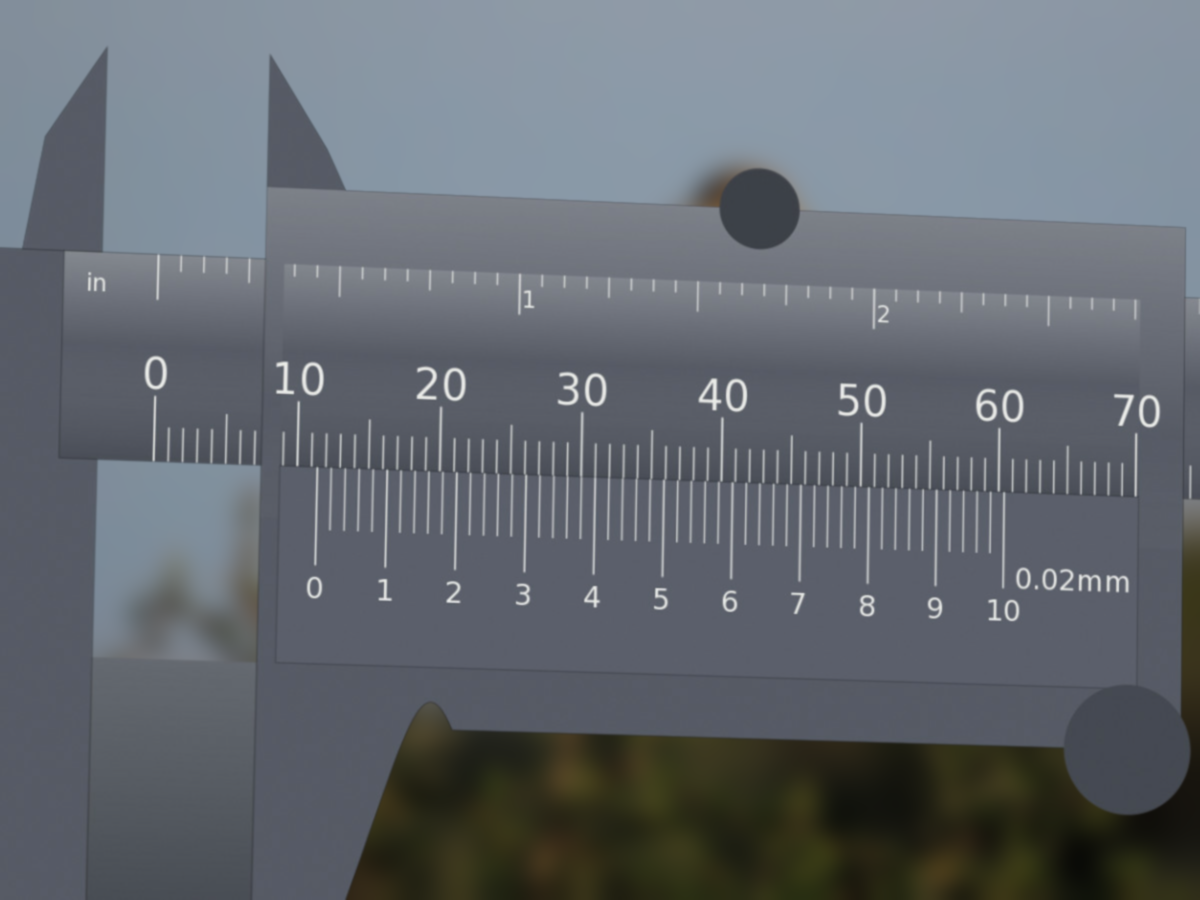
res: 11.4; mm
